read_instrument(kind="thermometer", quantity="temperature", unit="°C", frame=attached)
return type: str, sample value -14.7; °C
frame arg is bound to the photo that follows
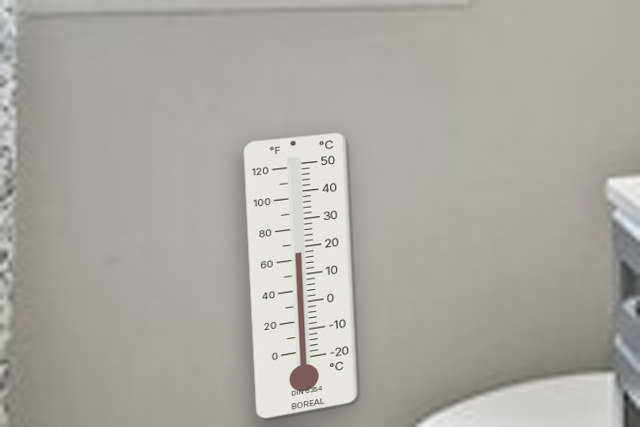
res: 18; °C
